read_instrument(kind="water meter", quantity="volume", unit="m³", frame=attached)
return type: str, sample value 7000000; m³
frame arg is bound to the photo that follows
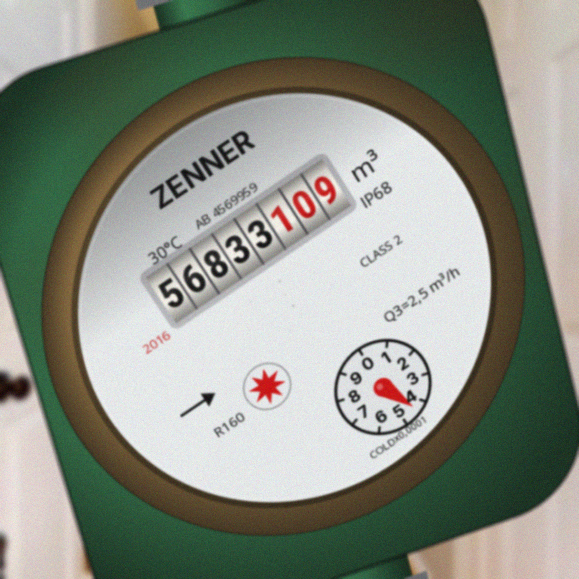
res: 56833.1094; m³
